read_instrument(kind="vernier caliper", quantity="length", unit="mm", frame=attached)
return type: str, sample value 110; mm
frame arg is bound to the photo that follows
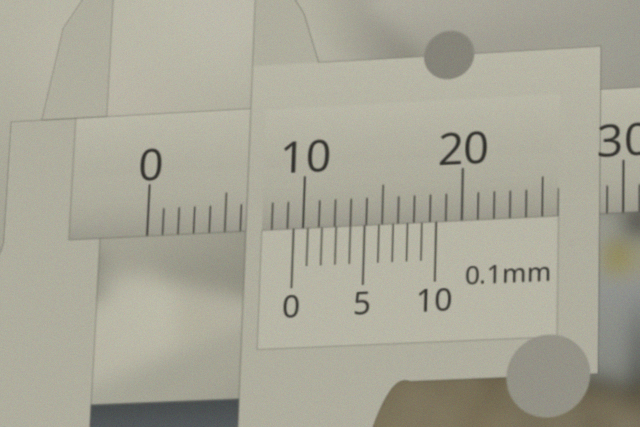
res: 9.4; mm
